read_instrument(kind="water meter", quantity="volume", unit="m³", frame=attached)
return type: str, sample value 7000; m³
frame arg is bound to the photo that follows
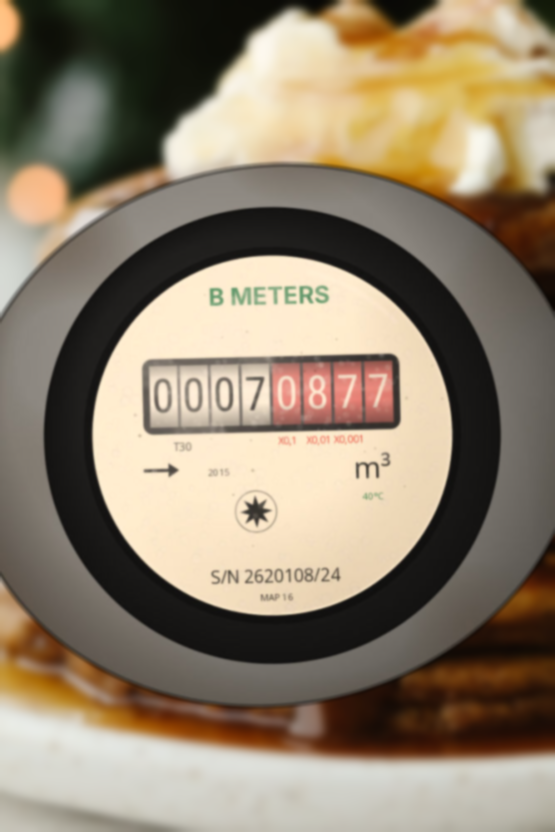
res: 7.0877; m³
